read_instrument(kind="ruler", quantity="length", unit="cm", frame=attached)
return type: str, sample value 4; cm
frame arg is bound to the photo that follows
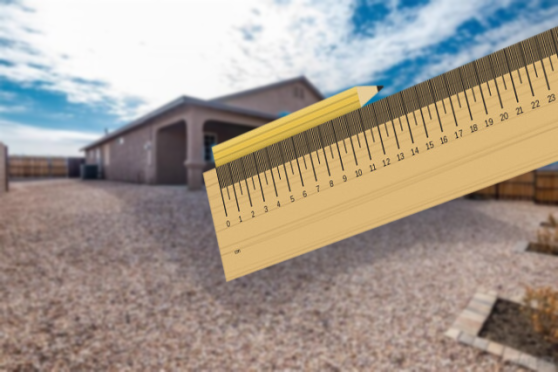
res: 13; cm
